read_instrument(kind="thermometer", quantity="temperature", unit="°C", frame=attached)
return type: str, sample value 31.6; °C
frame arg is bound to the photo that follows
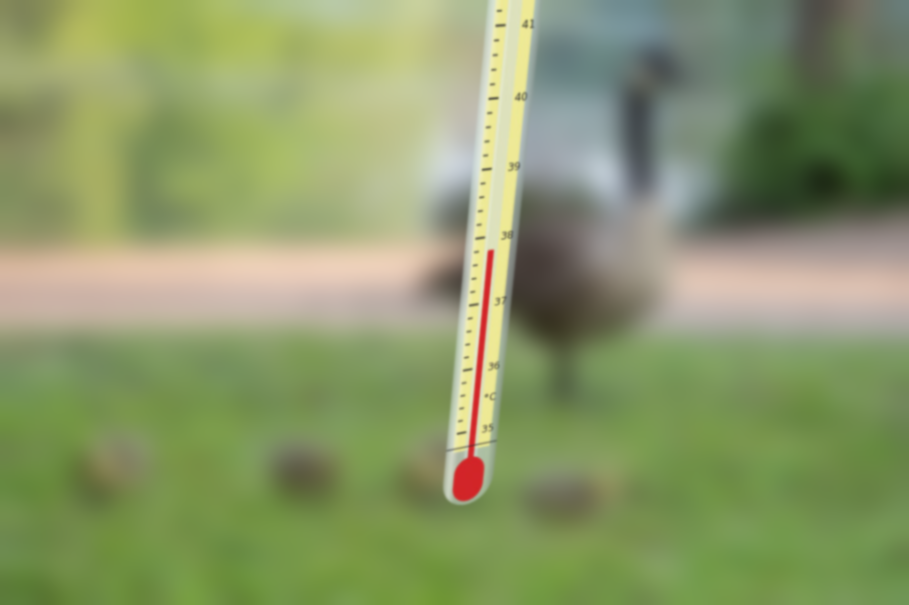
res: 37.8; °C
